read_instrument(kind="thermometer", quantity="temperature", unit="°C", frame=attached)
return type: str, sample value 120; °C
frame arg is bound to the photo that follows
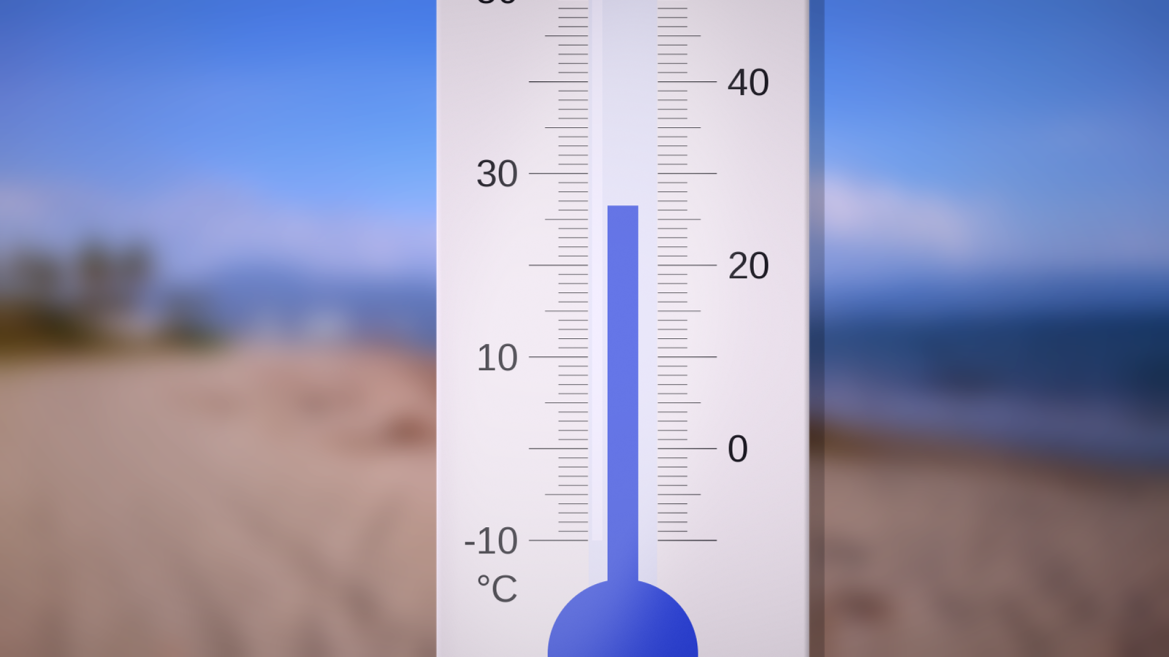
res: 26.5; °C
